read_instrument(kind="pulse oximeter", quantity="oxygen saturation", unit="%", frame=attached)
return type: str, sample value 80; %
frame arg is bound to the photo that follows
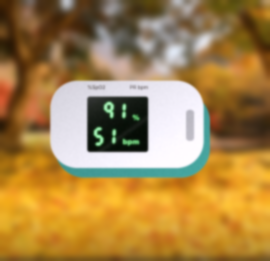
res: 91; %
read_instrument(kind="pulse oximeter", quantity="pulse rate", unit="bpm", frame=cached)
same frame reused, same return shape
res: 51; bpm
